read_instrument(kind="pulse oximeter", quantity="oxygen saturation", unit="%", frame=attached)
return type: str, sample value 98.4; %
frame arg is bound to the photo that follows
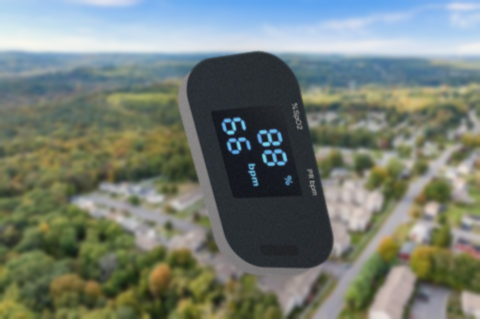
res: 88; %
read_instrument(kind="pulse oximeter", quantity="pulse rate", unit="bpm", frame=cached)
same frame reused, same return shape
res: 66; bpm
